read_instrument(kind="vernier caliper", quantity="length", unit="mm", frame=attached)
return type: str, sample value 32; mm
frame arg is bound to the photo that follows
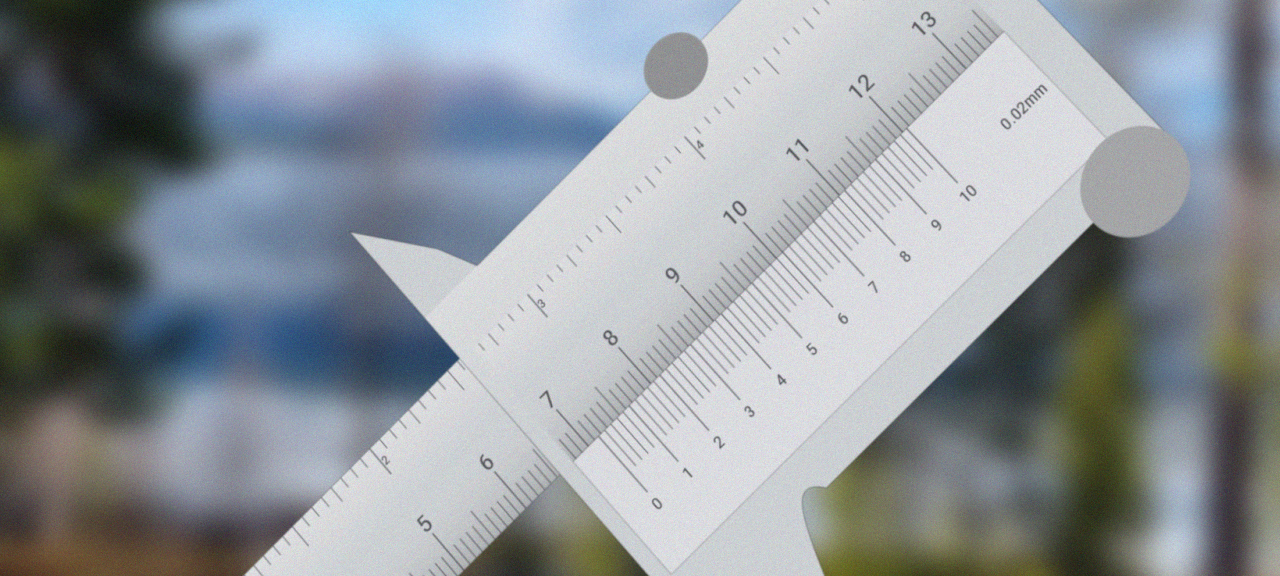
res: 71.6; mm
